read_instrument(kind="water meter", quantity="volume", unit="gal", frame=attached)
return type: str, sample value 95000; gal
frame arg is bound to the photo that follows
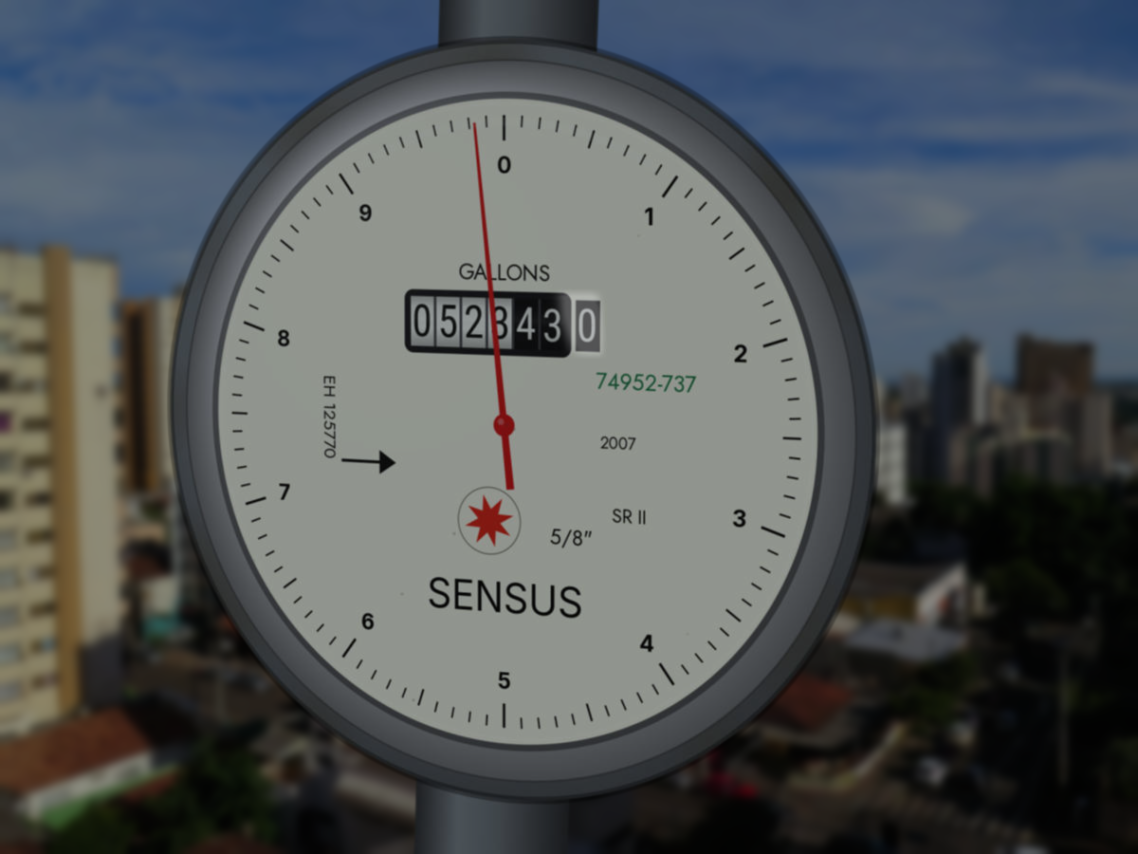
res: 523429.8; gal
